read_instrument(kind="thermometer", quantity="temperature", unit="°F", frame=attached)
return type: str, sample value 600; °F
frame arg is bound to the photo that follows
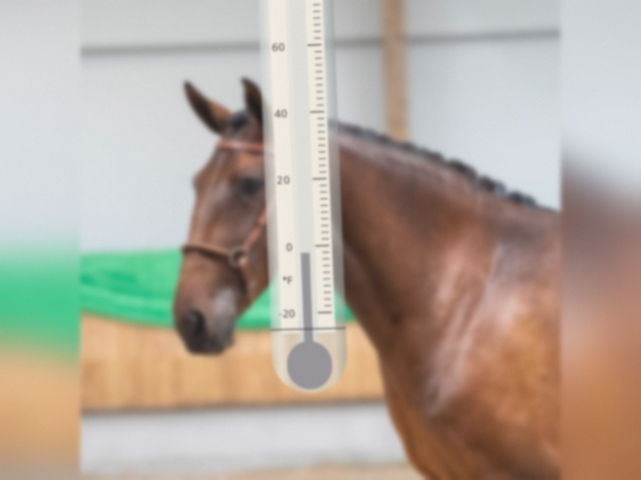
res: -2; °F
